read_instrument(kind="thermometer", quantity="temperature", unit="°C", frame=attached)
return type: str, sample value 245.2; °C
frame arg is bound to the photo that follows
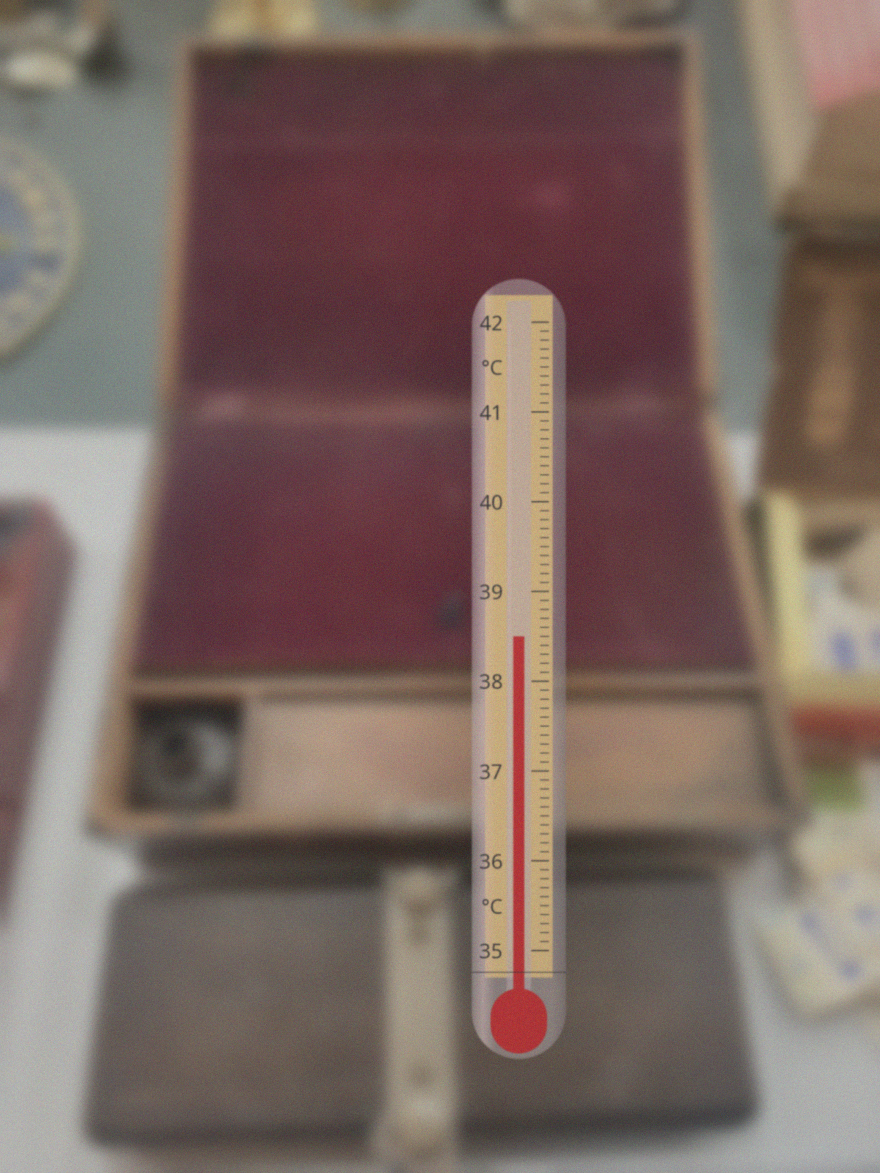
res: 38.5; °C
